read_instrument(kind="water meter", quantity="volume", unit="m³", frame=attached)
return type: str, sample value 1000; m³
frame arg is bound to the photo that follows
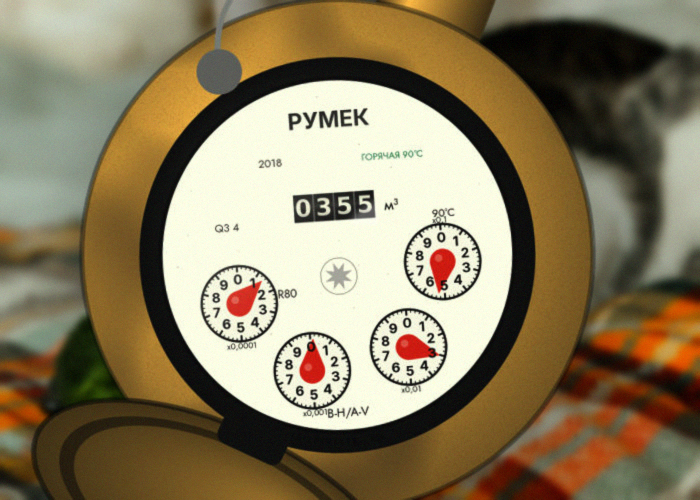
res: 355.5301; m³
